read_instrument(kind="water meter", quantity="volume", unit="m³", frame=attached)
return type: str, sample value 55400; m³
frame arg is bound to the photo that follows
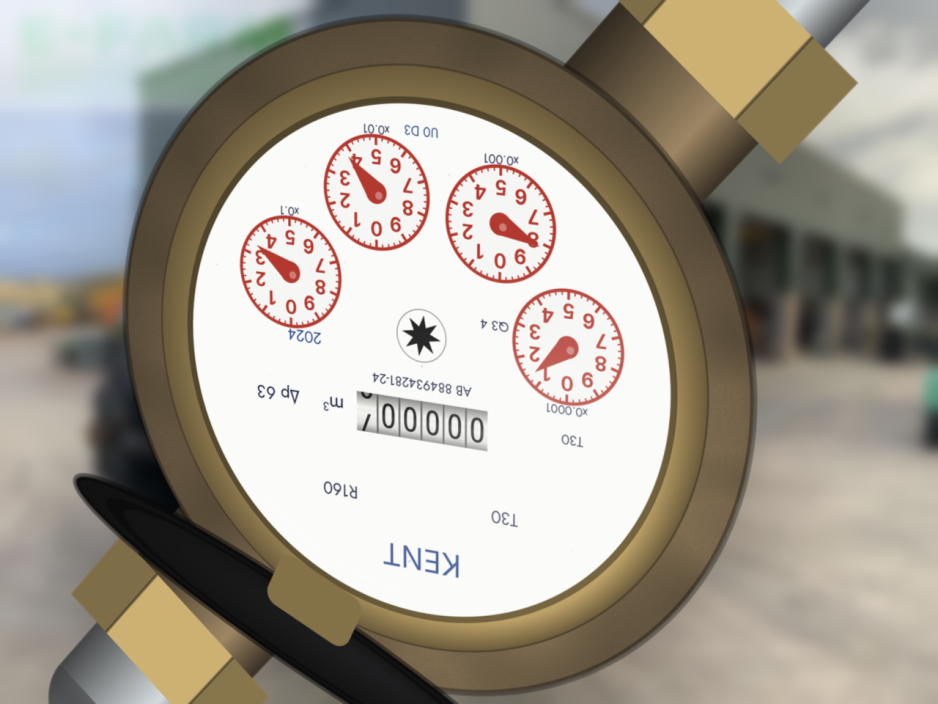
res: 7.3381; m³
